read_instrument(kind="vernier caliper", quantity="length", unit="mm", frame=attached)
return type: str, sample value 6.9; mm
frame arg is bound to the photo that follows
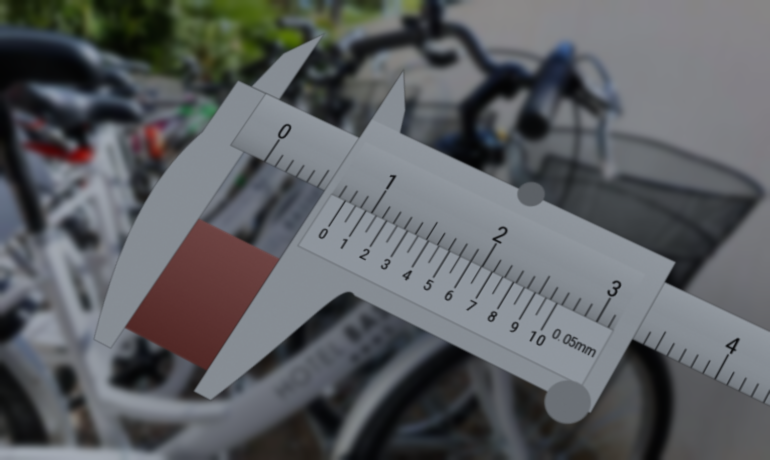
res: 7.6; mm
